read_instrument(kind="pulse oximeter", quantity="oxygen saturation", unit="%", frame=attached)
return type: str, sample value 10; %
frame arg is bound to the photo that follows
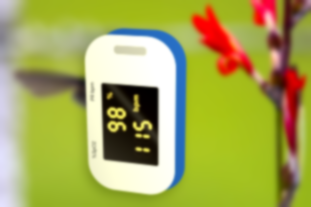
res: 98; %
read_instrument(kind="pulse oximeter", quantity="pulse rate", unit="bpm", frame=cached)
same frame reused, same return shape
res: 115; bpm
